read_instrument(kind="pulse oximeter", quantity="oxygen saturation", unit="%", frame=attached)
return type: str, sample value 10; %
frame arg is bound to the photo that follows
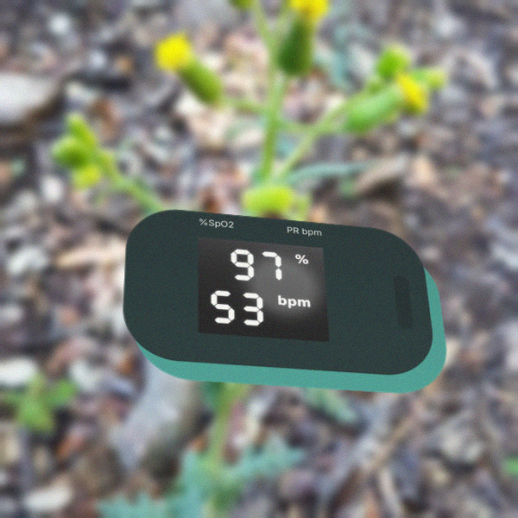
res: 97; %
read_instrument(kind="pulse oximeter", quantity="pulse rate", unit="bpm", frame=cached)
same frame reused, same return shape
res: 53; bpm
